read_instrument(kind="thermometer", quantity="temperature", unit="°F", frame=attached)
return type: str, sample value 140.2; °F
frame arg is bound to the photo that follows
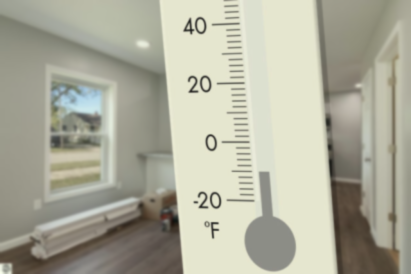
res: -10; °F
